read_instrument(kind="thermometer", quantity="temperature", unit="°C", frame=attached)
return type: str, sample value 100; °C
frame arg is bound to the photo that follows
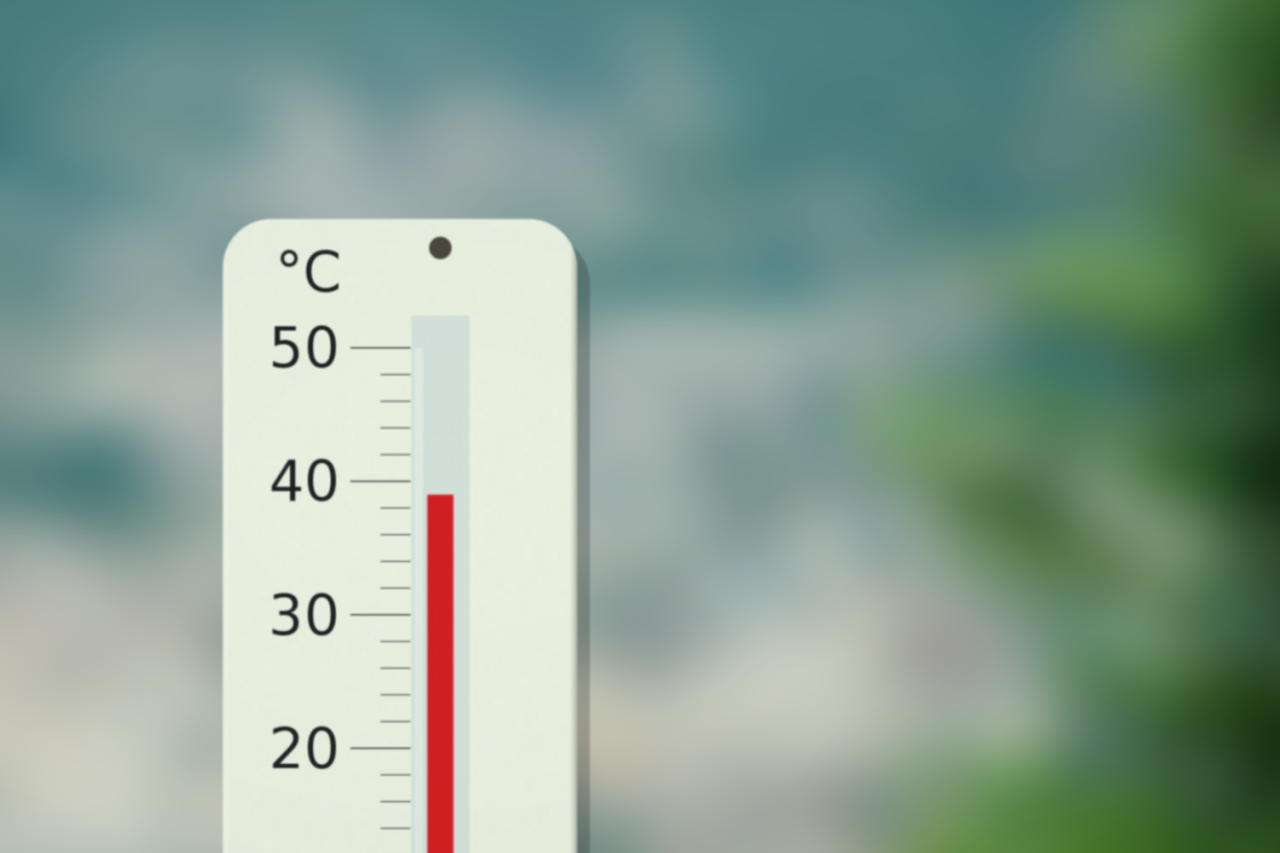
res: 39; °C
